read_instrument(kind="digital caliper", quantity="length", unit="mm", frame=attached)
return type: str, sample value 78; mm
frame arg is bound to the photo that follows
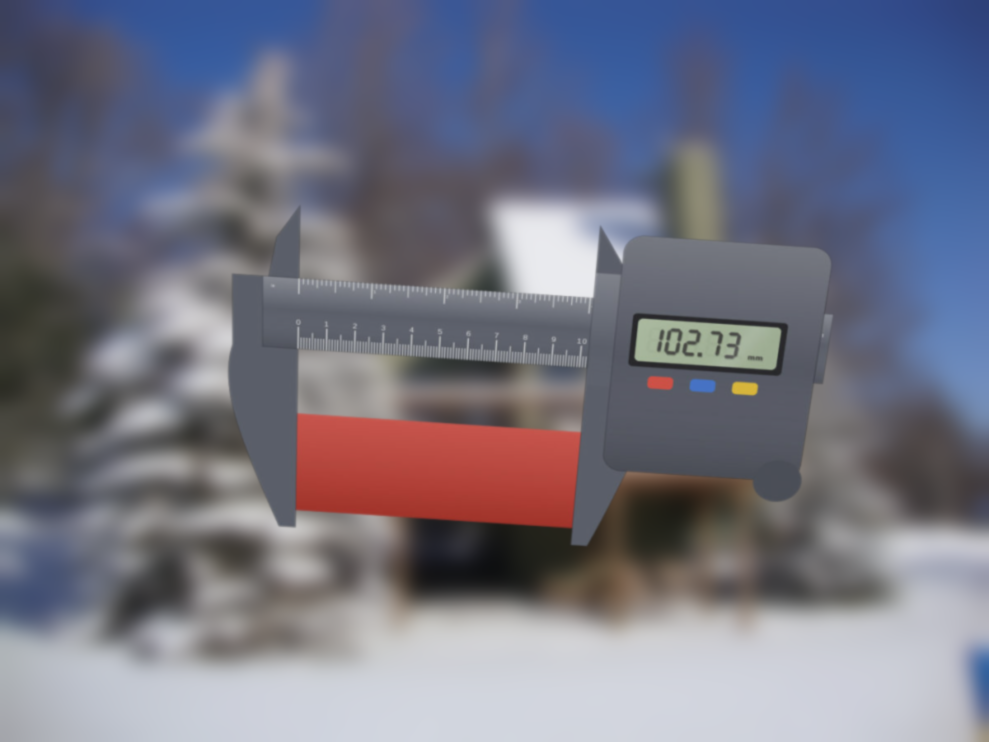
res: 102.73; mm
